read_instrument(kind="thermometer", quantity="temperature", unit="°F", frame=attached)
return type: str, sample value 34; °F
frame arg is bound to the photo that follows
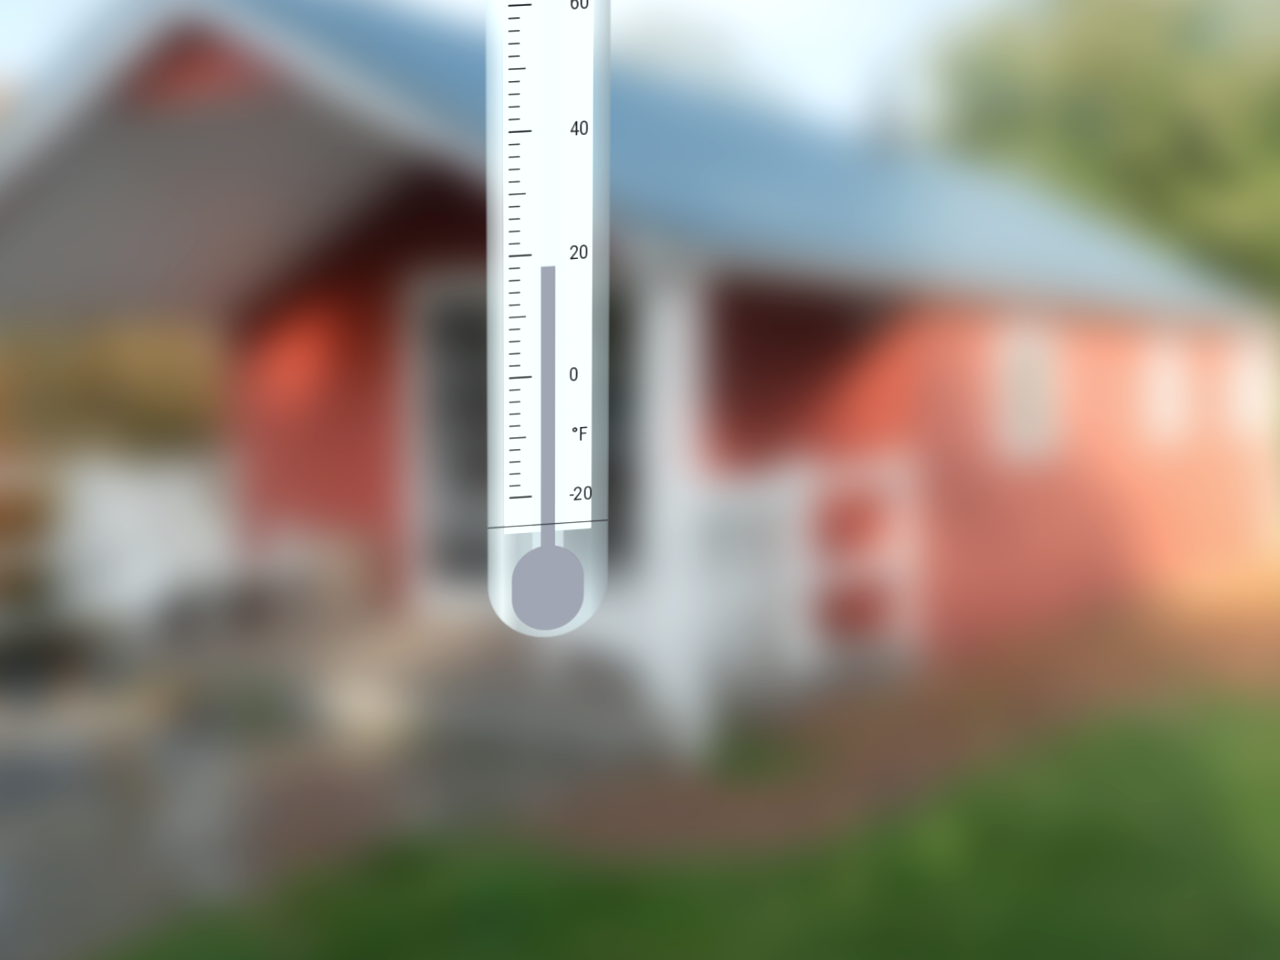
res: 18; °F
